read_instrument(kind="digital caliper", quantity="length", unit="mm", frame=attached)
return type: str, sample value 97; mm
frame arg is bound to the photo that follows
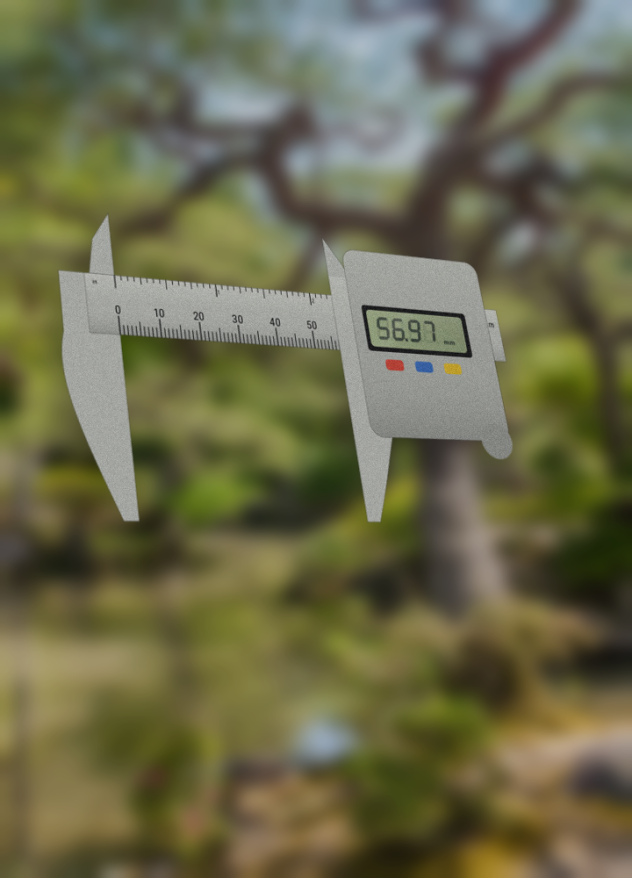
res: 56.97; mm
